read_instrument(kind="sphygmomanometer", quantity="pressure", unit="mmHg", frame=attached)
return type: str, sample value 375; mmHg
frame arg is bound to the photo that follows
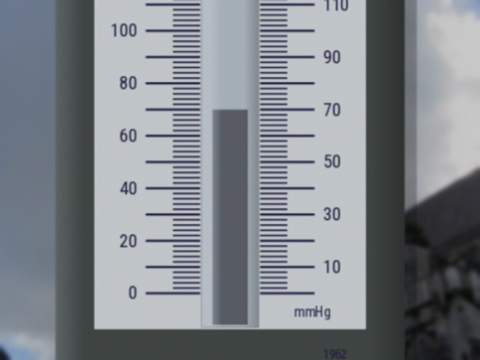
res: 70; mmHg
